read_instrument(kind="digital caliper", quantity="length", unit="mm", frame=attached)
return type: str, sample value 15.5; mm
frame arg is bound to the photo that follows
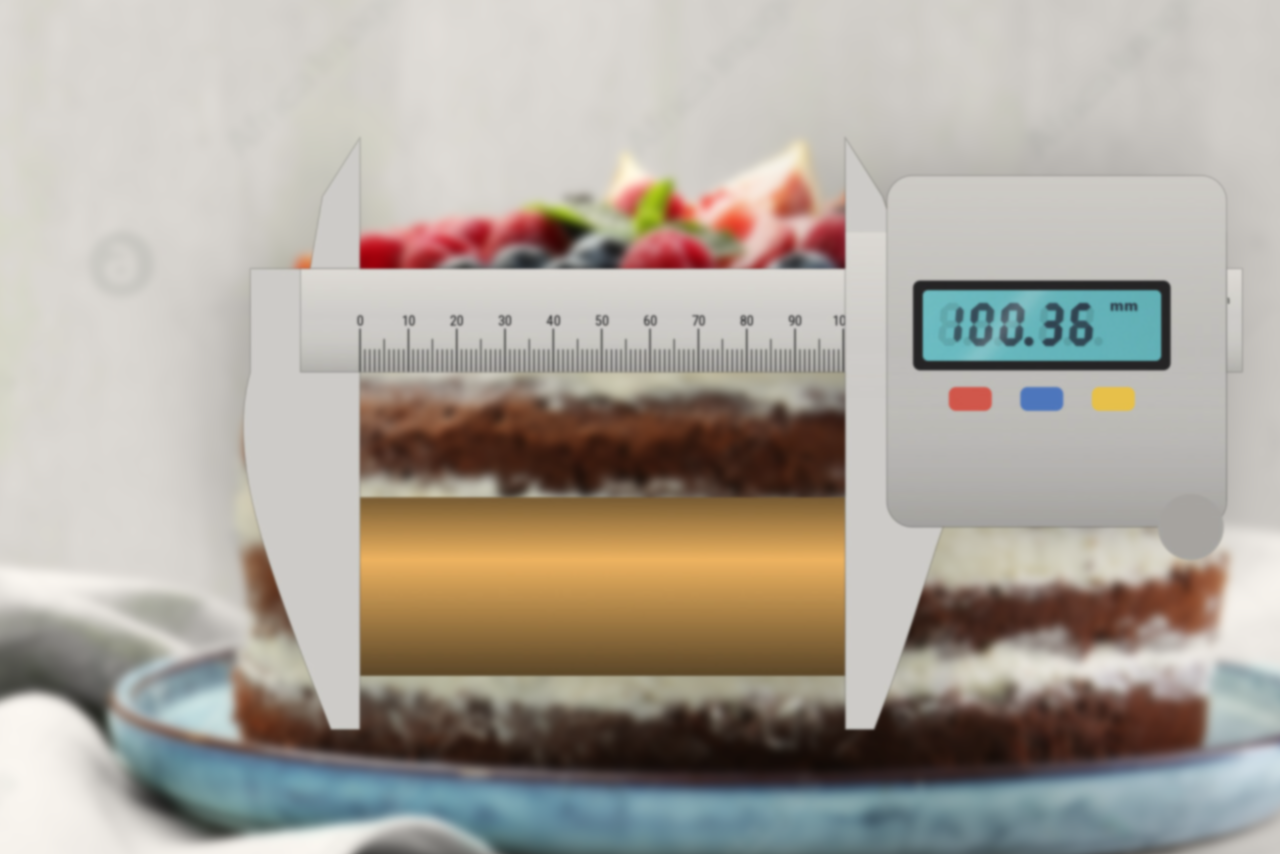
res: 100.36; mm
